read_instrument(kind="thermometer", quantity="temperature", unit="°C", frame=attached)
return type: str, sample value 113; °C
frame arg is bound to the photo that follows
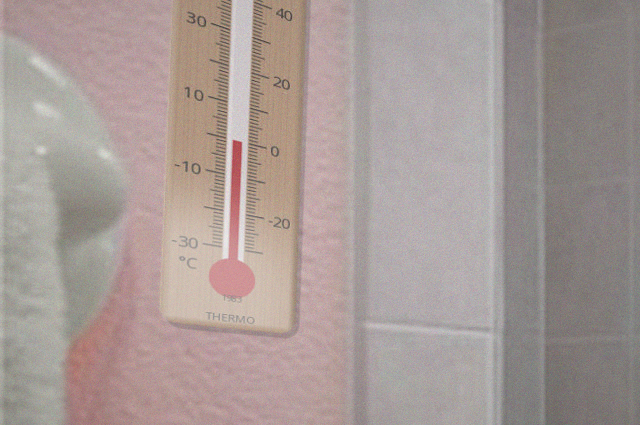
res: 0; °C
